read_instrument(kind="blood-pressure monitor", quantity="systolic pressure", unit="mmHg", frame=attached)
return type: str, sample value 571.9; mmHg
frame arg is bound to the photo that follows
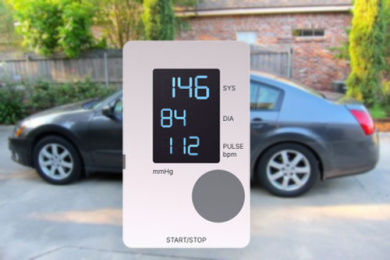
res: 146; mmHg
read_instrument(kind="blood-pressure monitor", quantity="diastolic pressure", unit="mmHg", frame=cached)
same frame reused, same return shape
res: 84; mmHg
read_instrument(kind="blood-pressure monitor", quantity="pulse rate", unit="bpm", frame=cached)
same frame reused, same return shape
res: 112; bpm
